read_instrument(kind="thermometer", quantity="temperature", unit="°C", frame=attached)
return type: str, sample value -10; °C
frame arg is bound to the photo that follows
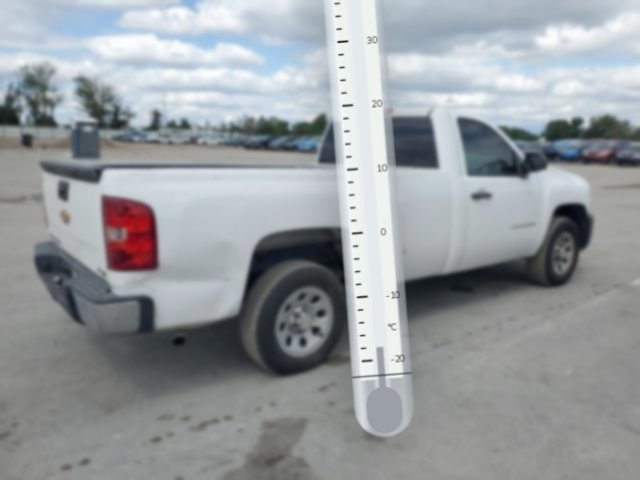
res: -18; °C
